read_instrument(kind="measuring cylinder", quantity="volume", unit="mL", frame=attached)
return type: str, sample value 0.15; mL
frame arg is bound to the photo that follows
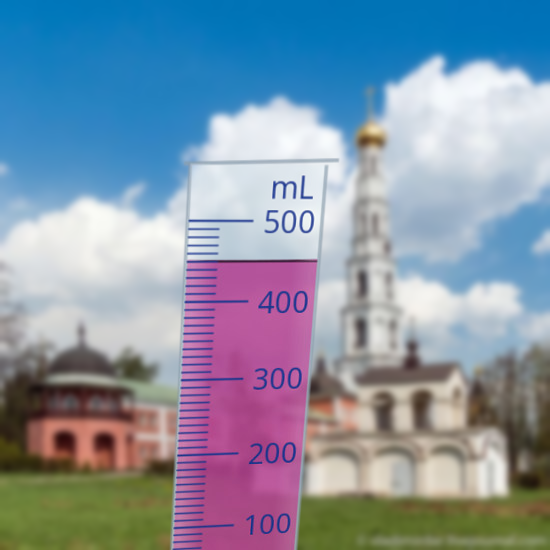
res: 450; mL
